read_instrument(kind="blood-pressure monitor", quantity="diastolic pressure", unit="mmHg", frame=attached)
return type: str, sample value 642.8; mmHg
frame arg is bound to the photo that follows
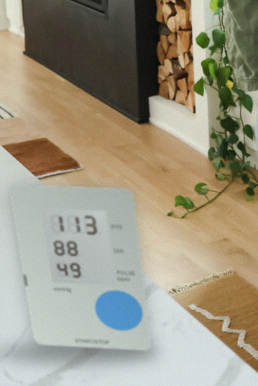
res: 88; mmHg
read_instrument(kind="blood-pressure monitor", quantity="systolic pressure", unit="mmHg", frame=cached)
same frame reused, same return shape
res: 113; mmHg
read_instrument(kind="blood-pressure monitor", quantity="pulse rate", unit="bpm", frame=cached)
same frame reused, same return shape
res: 49; bpm
